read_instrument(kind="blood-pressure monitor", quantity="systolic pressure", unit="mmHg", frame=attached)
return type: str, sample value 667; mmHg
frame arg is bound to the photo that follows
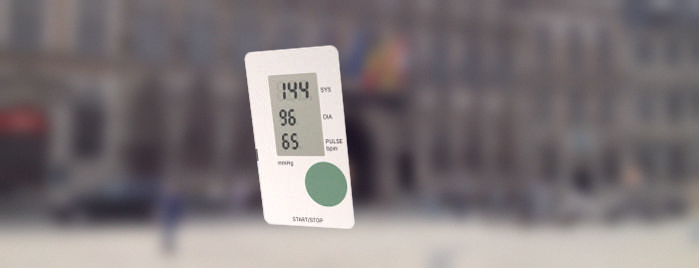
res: 144; mmHg
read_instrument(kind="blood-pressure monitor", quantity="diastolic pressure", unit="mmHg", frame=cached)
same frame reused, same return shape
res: 96; mmHg
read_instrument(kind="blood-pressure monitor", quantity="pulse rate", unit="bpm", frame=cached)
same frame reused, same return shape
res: 65; bpm
